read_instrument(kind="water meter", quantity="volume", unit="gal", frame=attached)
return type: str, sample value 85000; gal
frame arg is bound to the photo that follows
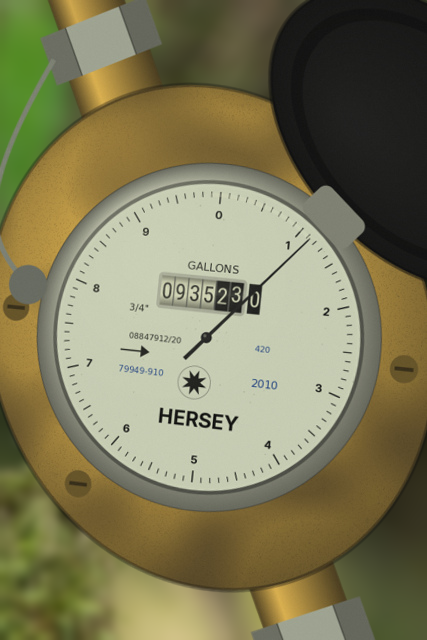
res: 935231.1; gal
